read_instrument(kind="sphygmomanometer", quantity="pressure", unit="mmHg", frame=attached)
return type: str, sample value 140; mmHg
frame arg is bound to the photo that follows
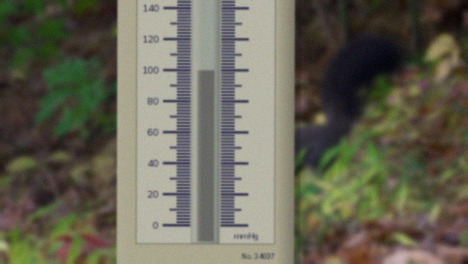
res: 100; mmHg
